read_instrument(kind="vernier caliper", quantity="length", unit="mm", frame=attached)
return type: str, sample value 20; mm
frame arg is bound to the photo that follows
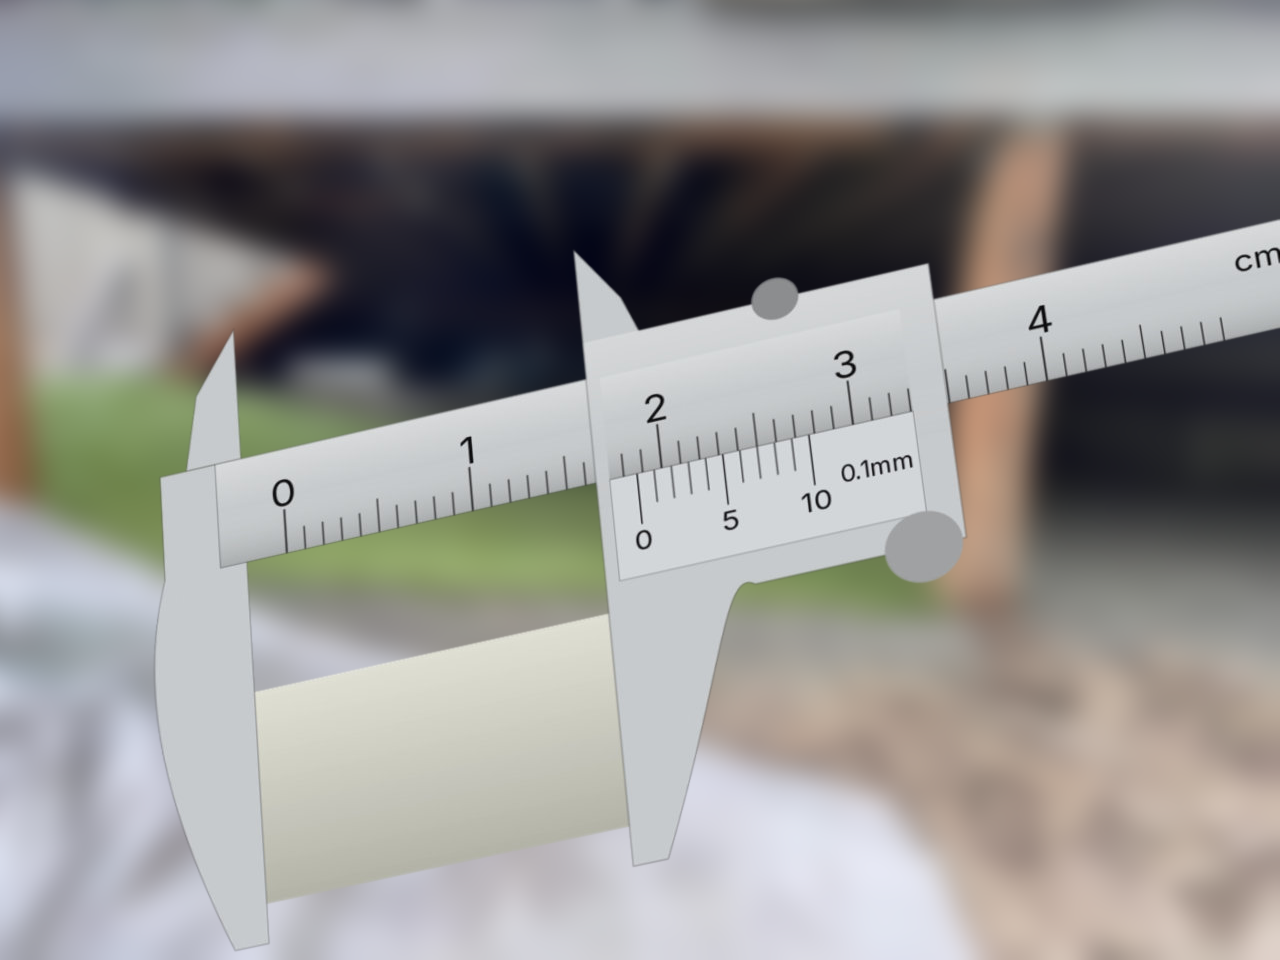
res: 18.7; mm
